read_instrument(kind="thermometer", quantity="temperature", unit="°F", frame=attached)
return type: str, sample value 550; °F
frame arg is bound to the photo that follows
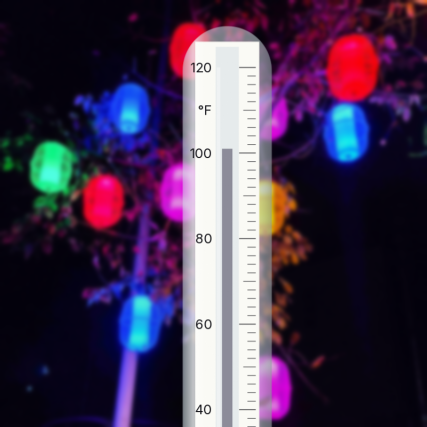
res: 101; °F
